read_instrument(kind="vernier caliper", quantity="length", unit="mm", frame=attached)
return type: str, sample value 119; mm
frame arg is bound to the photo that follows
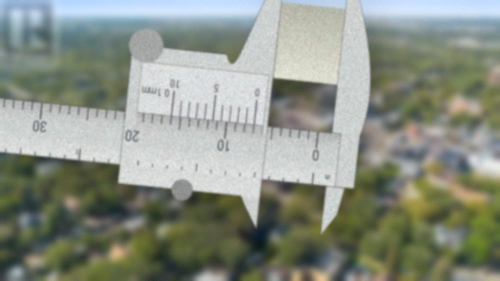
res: 7.0; mm
